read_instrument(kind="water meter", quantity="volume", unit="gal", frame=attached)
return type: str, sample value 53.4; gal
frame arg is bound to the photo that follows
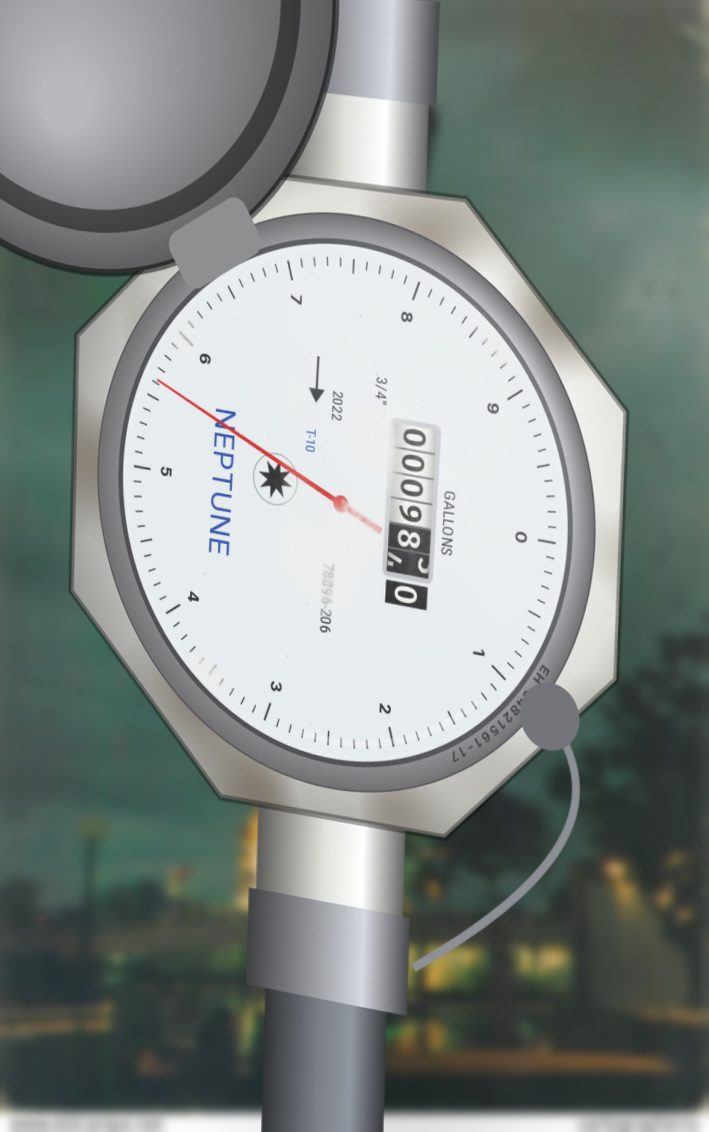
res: 9835.6; gal
